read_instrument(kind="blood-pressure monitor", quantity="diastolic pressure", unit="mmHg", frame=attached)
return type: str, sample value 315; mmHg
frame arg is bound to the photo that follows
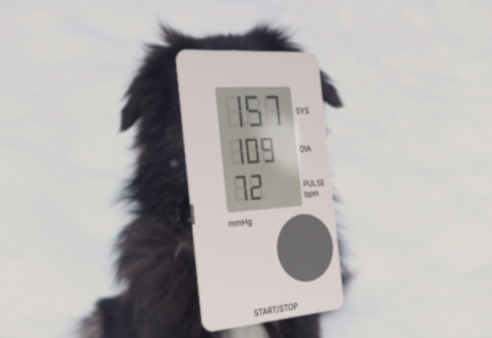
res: 109; mmHg
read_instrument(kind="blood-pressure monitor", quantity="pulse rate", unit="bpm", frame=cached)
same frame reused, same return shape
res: 72; bpm
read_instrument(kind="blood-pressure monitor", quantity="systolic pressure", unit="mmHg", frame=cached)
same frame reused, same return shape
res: 157; mmHg
